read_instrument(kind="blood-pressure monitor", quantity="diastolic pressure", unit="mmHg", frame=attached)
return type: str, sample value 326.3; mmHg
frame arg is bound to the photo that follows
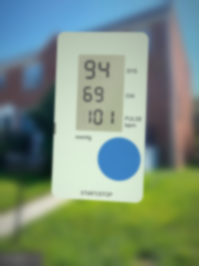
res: 69; mmHg
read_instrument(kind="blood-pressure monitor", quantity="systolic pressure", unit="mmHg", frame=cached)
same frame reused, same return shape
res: 94; mmHg
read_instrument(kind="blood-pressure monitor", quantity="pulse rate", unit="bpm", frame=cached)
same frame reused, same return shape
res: 101; bpm
